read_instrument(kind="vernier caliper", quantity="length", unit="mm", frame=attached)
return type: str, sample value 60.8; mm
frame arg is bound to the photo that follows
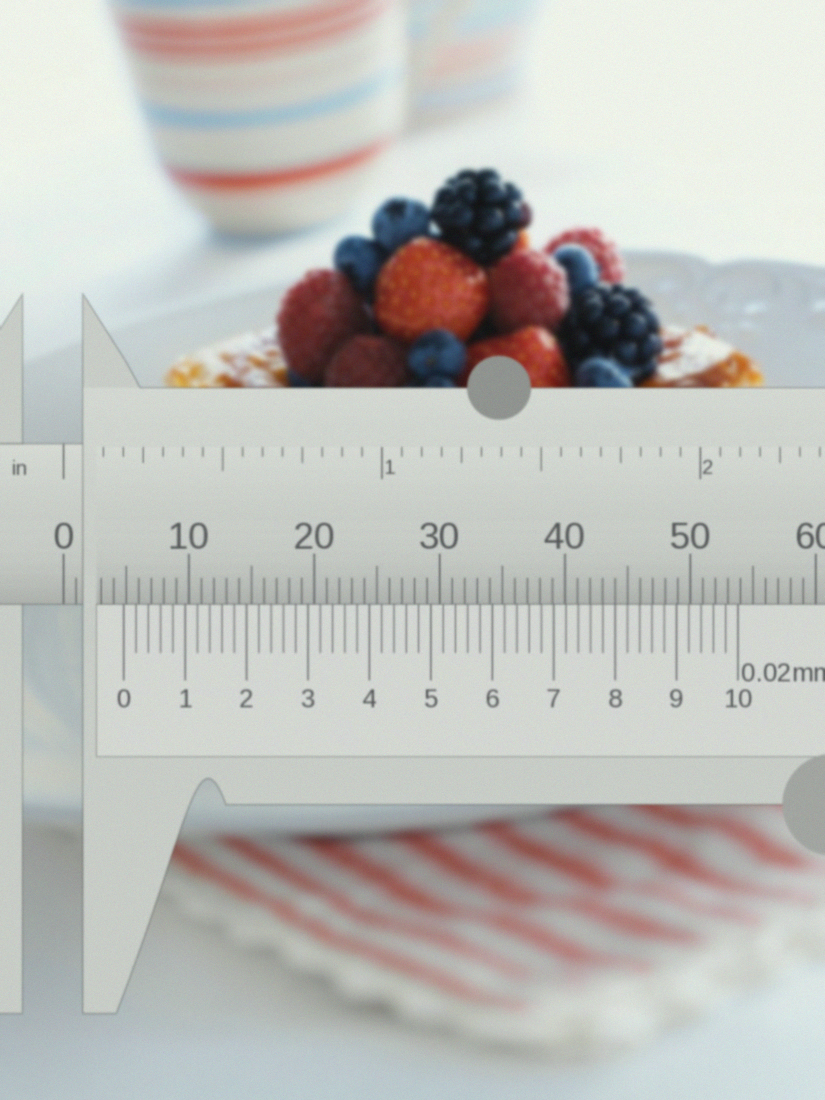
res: 4.8; mm
